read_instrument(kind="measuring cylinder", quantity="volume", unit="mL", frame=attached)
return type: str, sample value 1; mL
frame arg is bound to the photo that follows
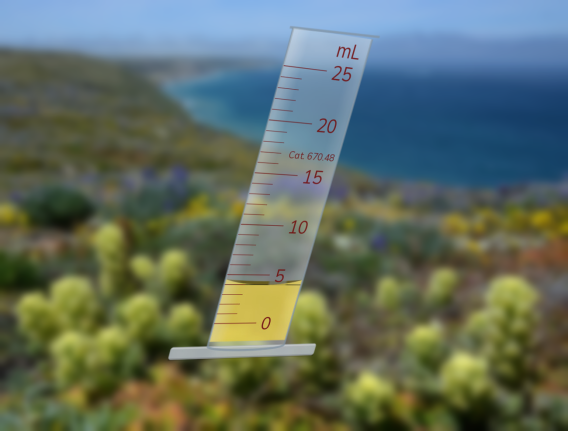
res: 4; mL
